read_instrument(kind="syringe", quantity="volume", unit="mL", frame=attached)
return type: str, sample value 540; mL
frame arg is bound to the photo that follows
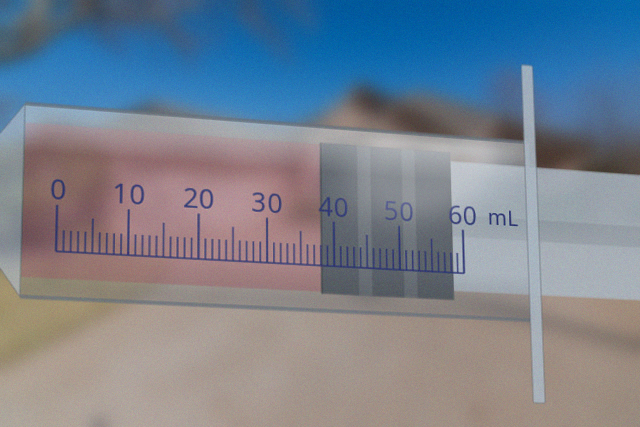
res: 38; mL
